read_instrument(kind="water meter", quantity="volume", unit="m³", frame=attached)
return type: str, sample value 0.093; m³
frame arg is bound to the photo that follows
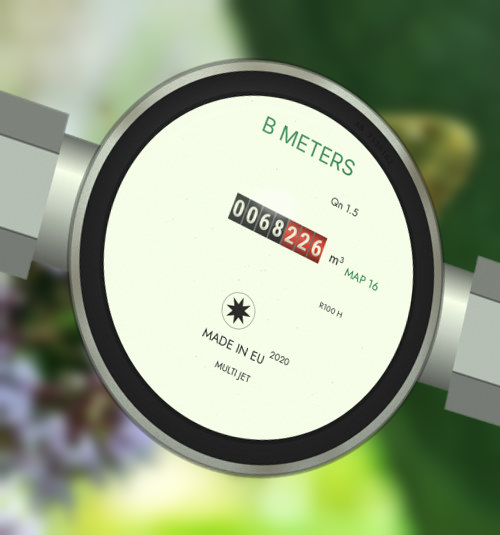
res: 68.226; m³
